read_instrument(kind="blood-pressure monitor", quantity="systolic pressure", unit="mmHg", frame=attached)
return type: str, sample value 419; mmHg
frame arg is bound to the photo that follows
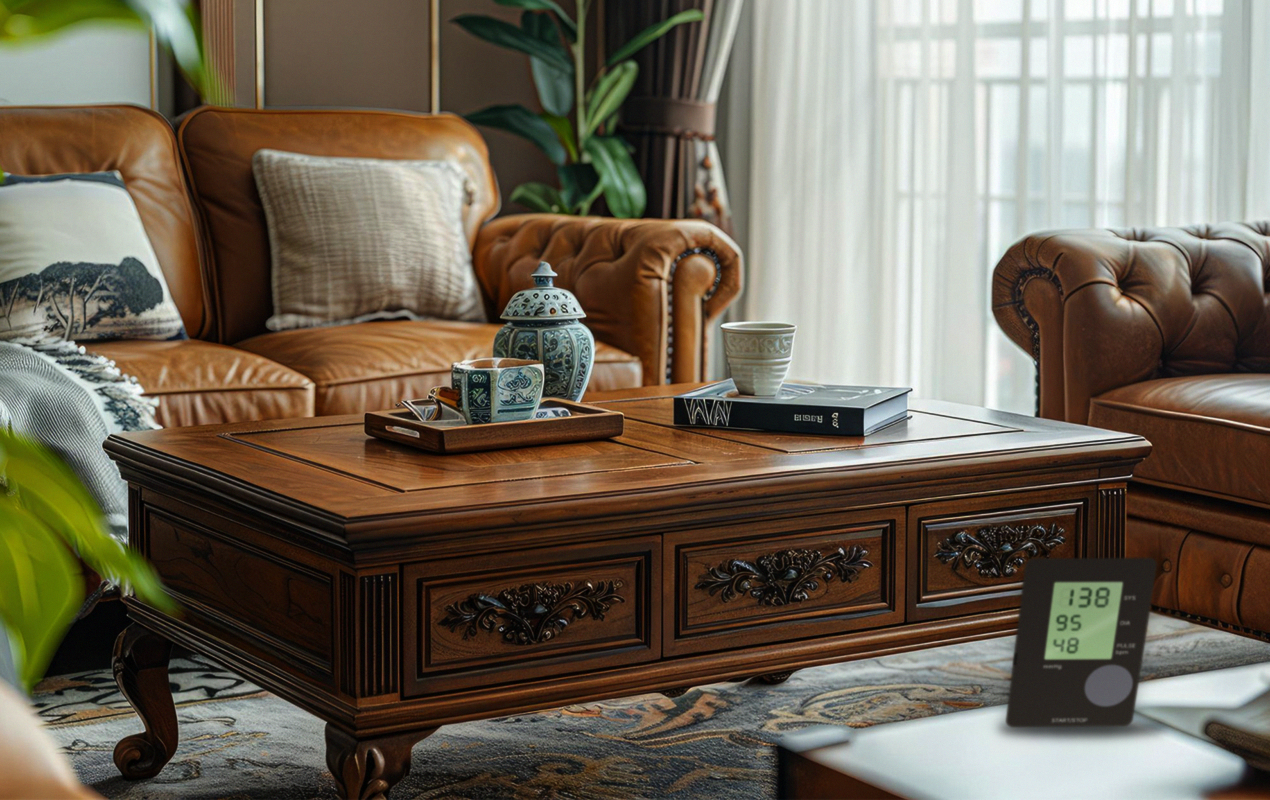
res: 138; mmHg
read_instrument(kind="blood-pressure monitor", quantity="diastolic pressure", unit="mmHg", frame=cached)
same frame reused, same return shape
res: 95; mmHg
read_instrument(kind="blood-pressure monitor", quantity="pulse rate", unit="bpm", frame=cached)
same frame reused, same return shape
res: 48; bpm
